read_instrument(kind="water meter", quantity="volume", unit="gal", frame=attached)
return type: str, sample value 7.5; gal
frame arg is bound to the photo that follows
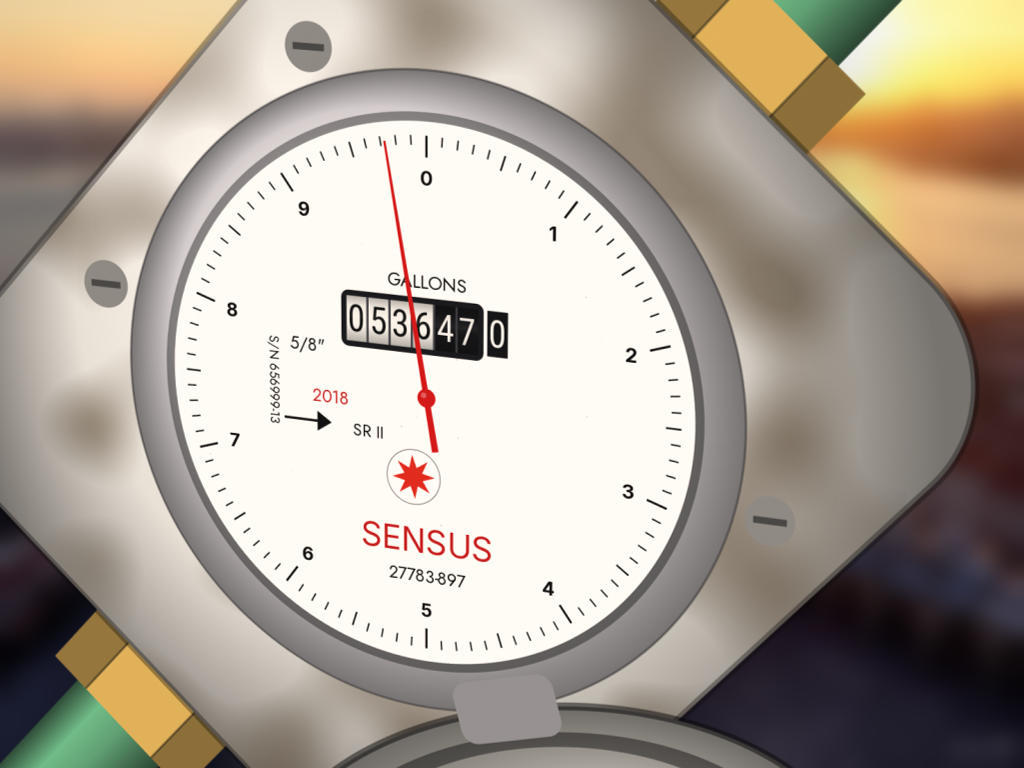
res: 536469.7; gal
